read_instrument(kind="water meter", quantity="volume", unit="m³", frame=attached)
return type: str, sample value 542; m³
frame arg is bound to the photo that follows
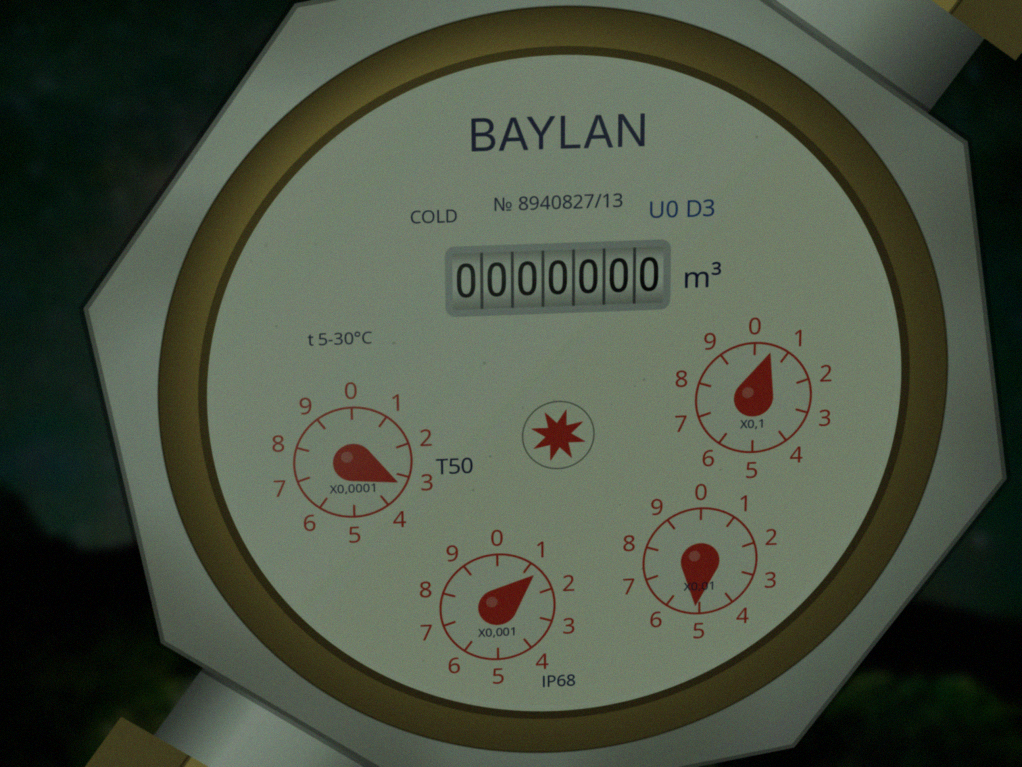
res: 0.0513; m³
